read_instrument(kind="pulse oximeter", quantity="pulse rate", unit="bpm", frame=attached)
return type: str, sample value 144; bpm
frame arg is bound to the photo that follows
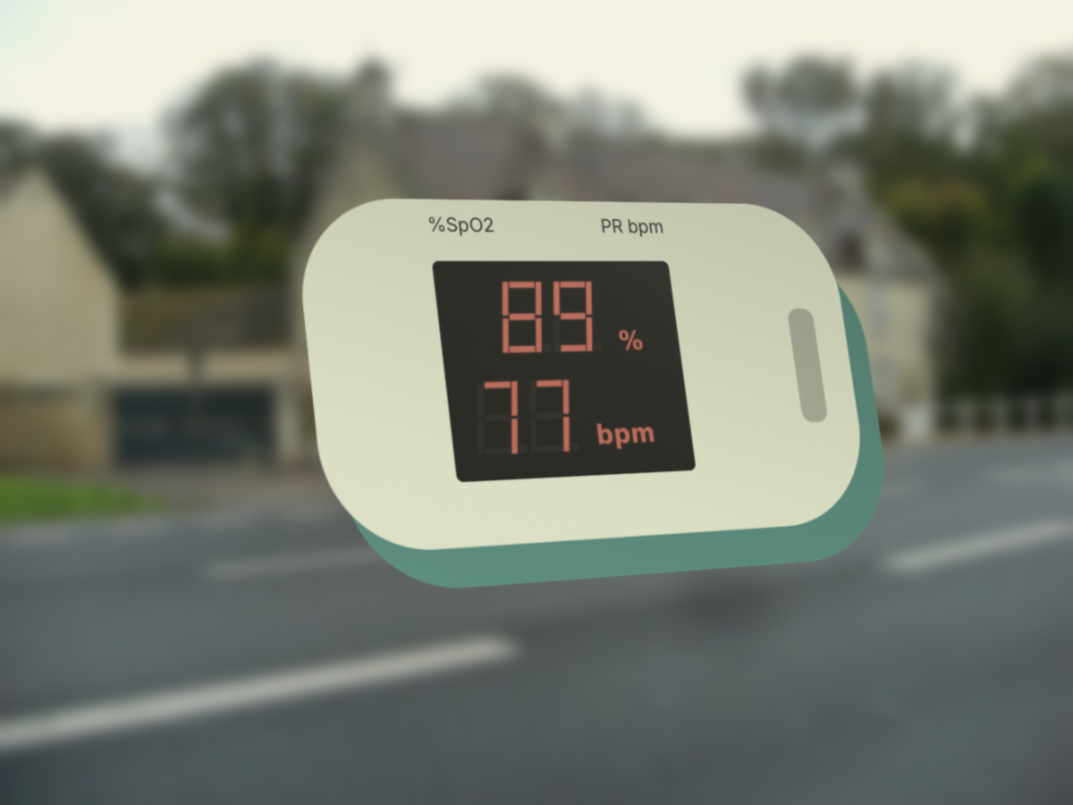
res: 77; bpm
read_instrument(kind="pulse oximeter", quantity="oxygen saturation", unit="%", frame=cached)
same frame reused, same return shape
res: 89; %
